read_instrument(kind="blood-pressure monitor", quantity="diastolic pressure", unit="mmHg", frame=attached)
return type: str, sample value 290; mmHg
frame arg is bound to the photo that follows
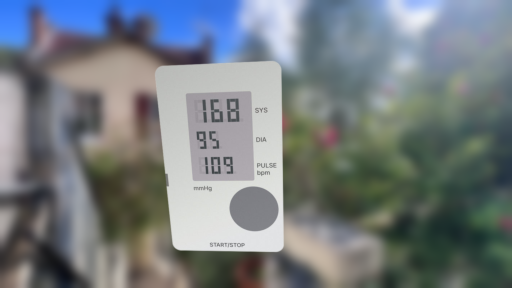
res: 95; mmHg
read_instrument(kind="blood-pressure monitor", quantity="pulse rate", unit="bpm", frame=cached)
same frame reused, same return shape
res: 109; bpm
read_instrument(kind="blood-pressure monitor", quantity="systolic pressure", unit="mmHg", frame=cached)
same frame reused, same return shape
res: 168; mmHg
